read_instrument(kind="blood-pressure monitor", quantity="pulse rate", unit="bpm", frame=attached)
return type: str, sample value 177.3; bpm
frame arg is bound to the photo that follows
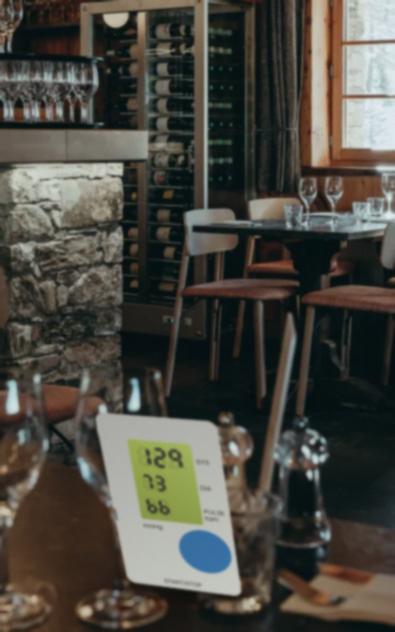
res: 66; bpm
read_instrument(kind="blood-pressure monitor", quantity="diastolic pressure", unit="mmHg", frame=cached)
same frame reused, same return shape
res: 73; mmHg
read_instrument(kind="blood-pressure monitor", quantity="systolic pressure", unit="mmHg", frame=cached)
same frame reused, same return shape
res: 129; mmHg
